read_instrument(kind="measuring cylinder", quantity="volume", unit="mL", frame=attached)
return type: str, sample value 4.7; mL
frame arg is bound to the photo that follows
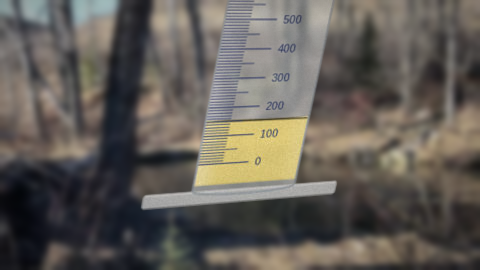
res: 150; mL
